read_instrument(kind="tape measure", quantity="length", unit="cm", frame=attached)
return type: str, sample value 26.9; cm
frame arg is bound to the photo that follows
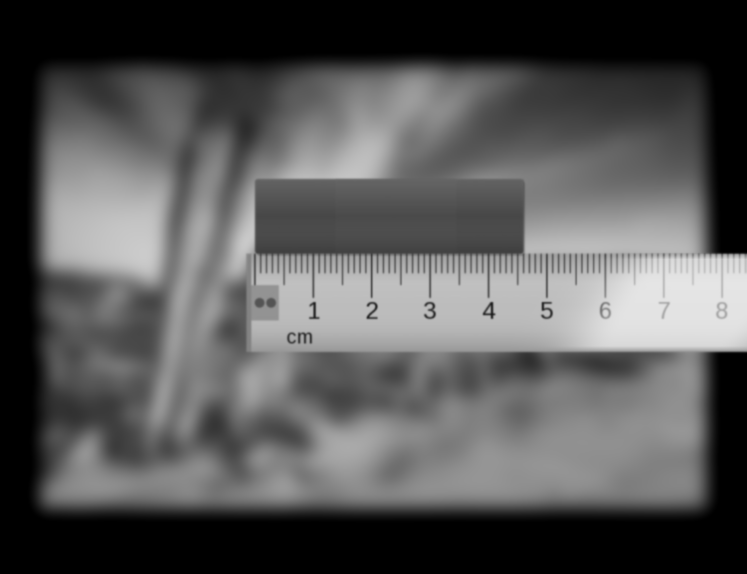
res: 4.6; cm
